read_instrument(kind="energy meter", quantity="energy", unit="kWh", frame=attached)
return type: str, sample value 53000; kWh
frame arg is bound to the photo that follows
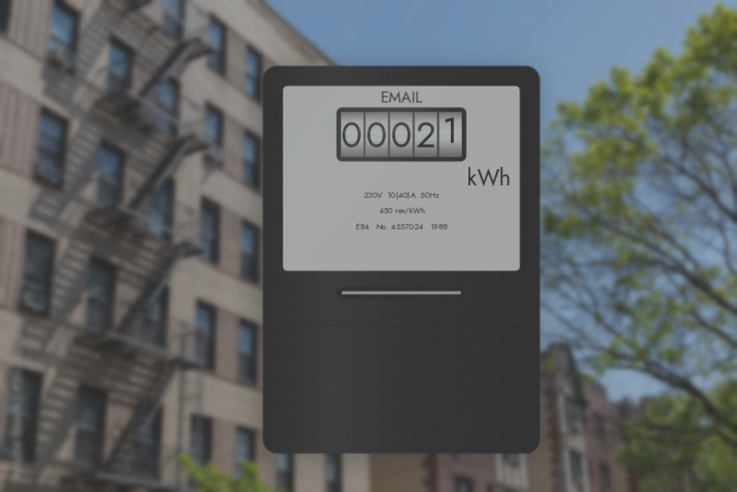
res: 21; kWh
